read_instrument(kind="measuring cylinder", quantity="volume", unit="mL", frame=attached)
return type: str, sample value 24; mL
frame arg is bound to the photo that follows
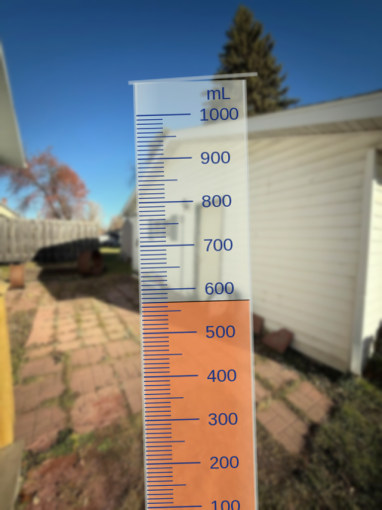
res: 570; mL
